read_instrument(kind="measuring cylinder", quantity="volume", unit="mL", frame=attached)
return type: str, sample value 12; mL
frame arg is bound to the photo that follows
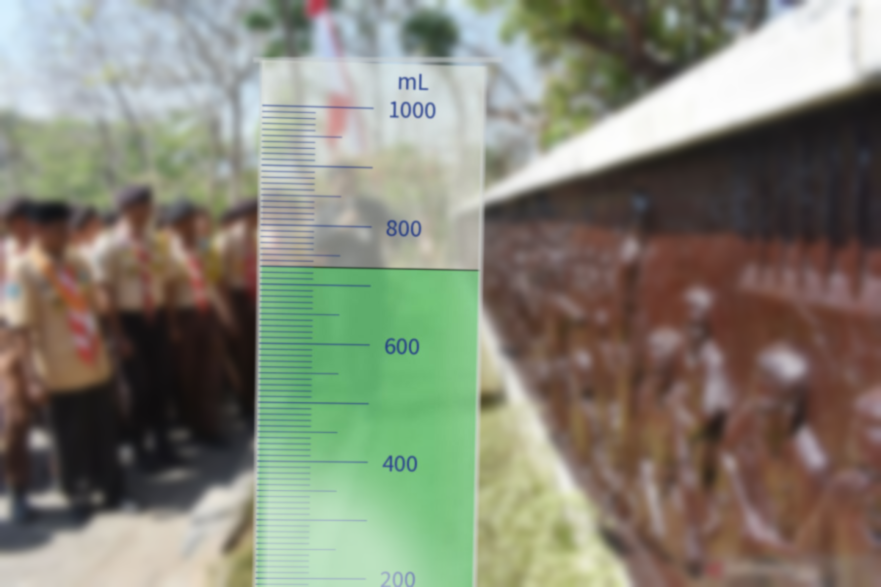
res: 730; mL
